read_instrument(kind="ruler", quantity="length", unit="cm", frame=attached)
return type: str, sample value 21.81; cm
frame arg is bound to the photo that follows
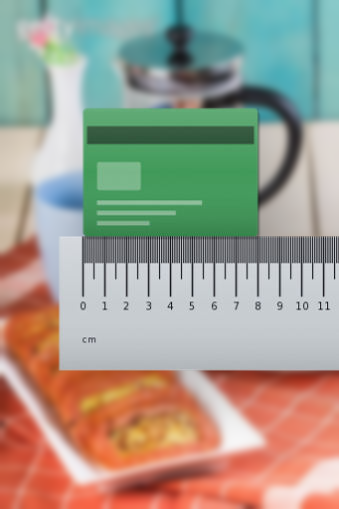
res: 8; cm
